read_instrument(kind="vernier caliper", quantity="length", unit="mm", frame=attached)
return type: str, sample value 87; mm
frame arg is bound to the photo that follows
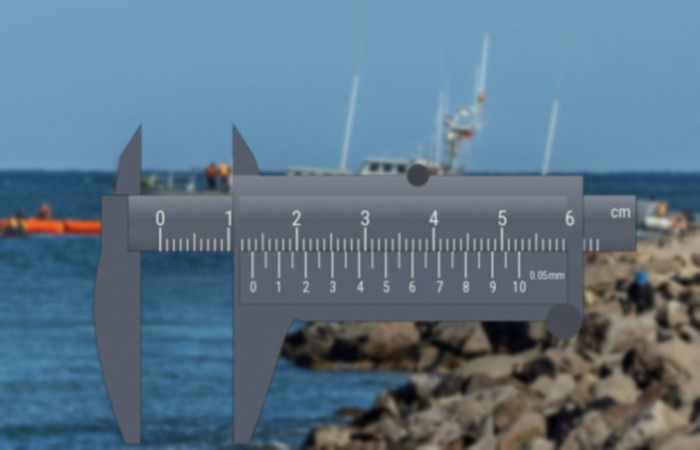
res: 13.5; mm
